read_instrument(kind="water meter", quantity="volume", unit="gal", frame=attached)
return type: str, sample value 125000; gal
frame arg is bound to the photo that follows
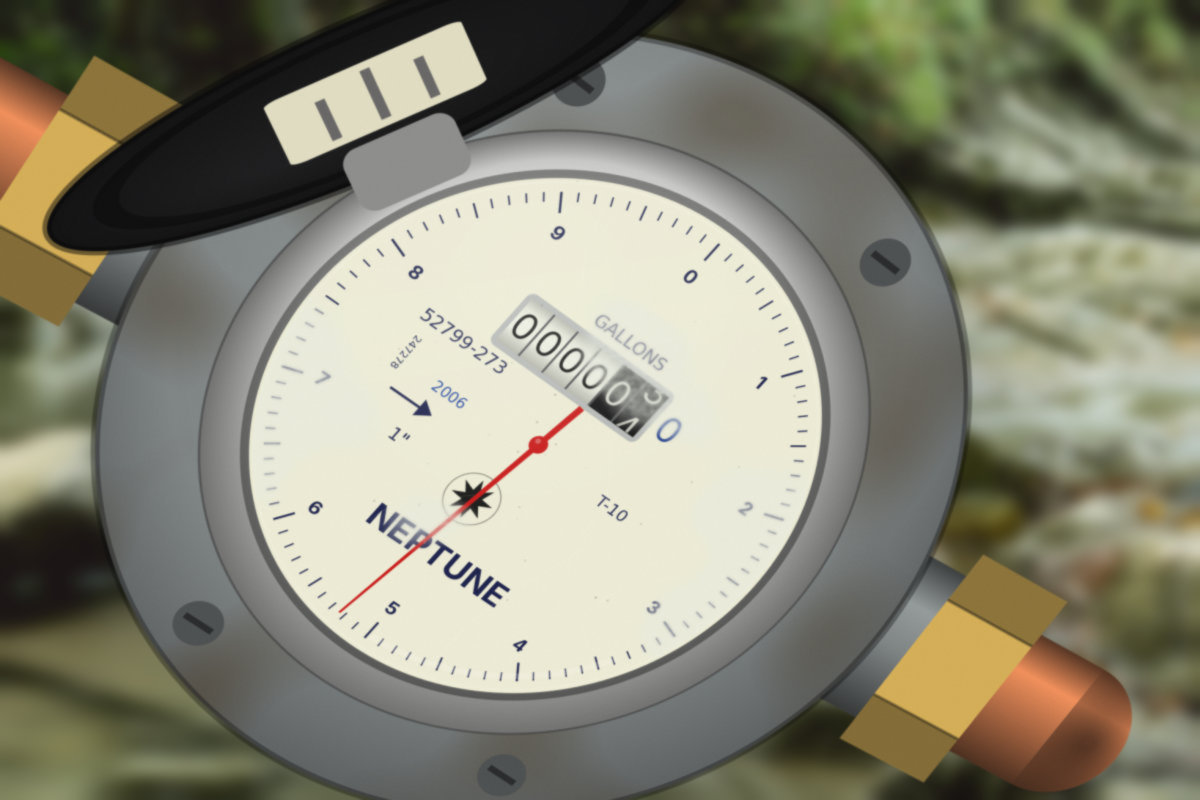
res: 35.2; gal
